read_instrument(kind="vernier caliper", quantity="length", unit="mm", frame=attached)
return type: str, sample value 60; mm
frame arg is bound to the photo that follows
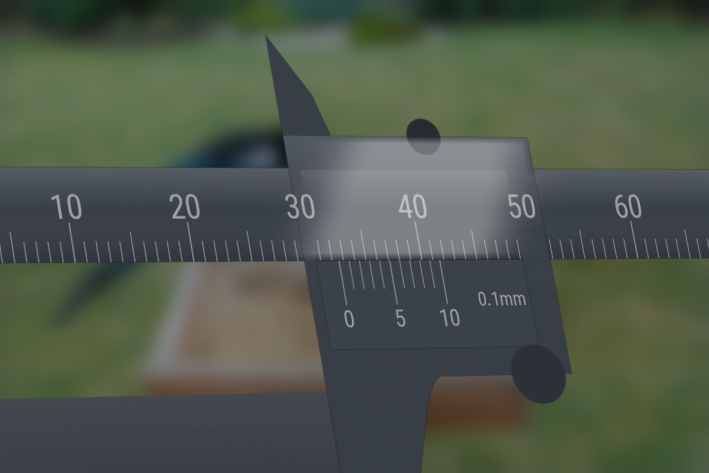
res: 32.6; mm
